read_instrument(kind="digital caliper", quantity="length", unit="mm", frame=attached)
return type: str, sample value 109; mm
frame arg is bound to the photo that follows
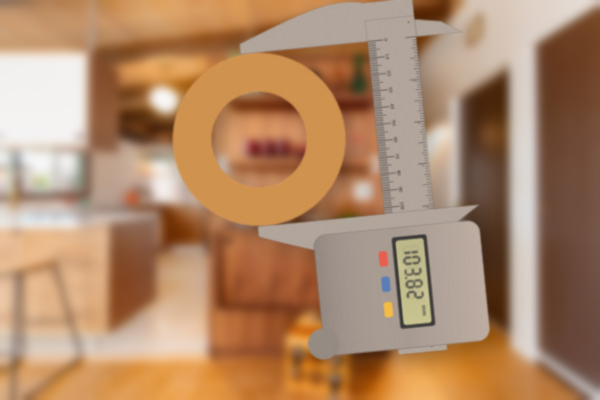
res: 103.82; mm
